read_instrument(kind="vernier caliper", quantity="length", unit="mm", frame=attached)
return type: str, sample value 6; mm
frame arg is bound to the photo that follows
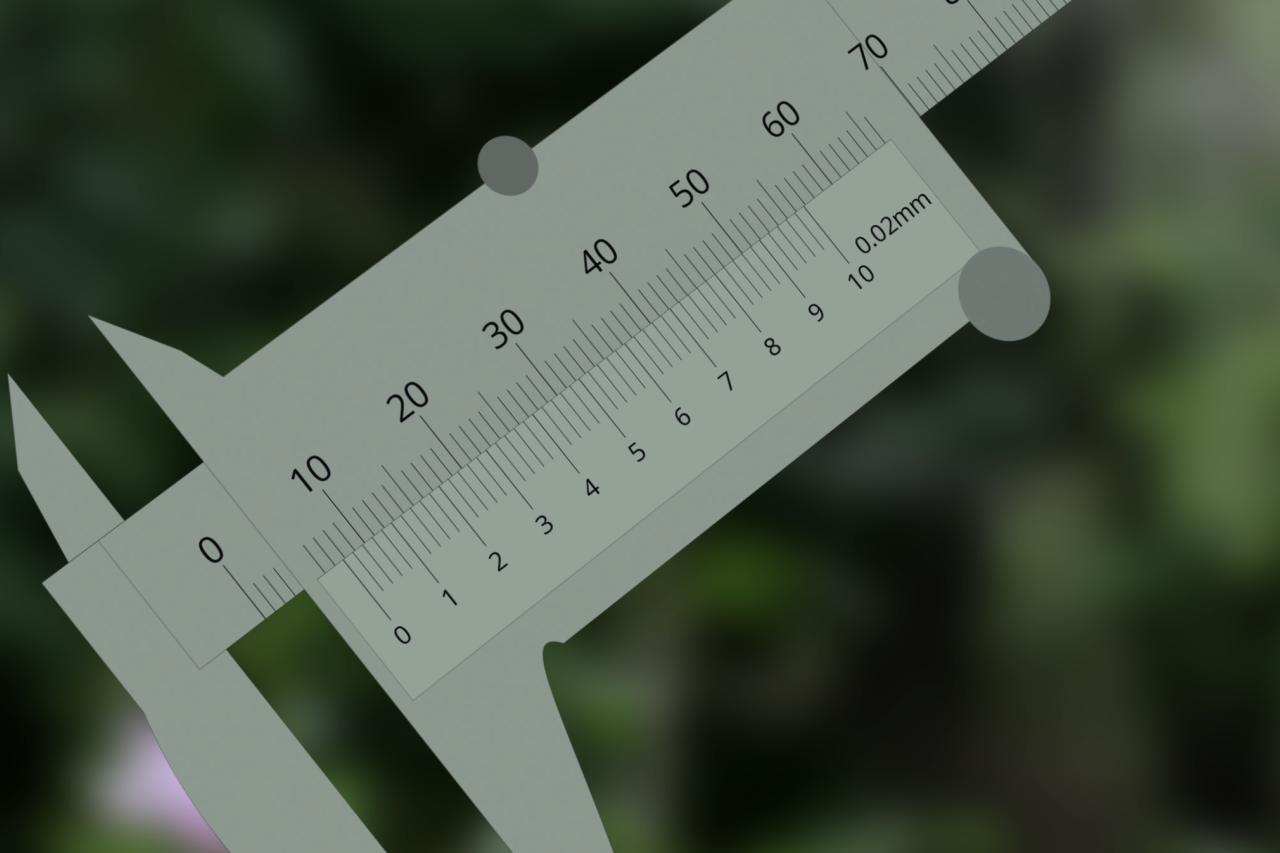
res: 7.8; mm
